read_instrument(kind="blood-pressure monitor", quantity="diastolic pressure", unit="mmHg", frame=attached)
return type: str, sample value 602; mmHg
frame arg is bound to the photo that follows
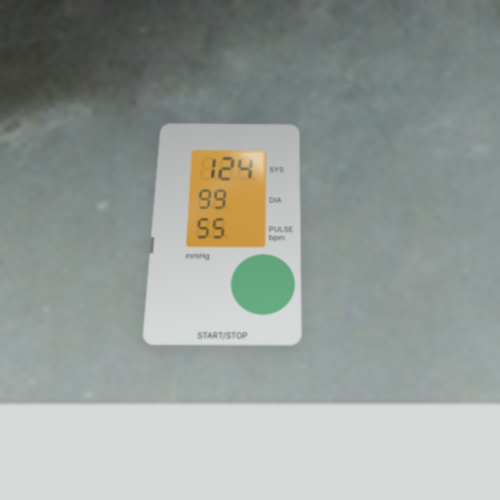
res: 99; mmHg
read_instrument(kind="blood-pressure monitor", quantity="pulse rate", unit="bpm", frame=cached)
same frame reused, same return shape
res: 55; bpm
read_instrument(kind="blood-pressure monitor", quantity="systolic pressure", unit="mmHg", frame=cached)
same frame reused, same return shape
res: 124; mmHg
